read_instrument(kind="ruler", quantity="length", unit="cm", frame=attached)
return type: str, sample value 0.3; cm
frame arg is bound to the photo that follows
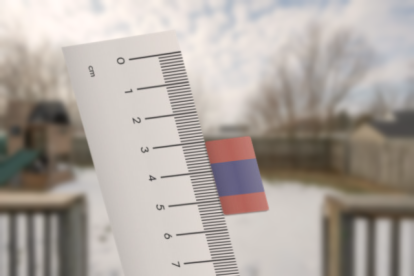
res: 2.5; cm
